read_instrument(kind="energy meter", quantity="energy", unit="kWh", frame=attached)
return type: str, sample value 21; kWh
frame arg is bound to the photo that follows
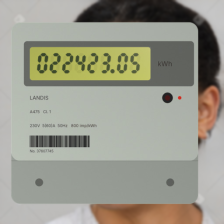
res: 22423.05; kWh
